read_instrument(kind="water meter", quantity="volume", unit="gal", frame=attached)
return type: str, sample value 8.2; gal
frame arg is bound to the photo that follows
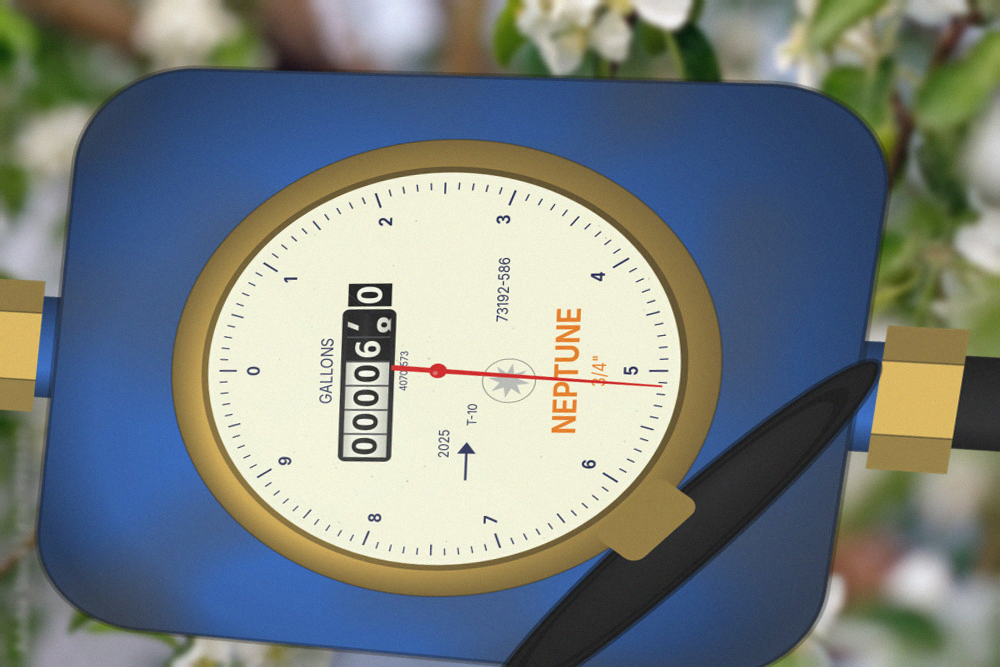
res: 675.1; gal
